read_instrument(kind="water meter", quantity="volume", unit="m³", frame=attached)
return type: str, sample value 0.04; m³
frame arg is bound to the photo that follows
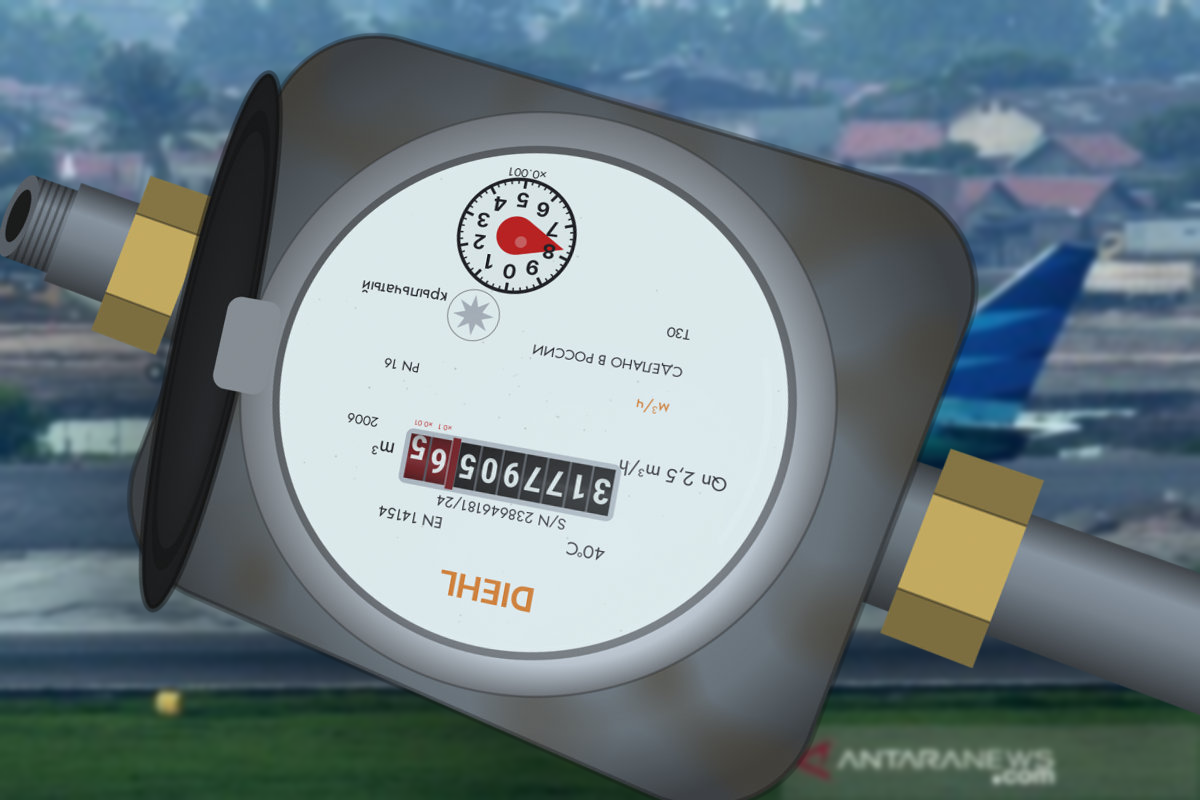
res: 3177905.647; m³
